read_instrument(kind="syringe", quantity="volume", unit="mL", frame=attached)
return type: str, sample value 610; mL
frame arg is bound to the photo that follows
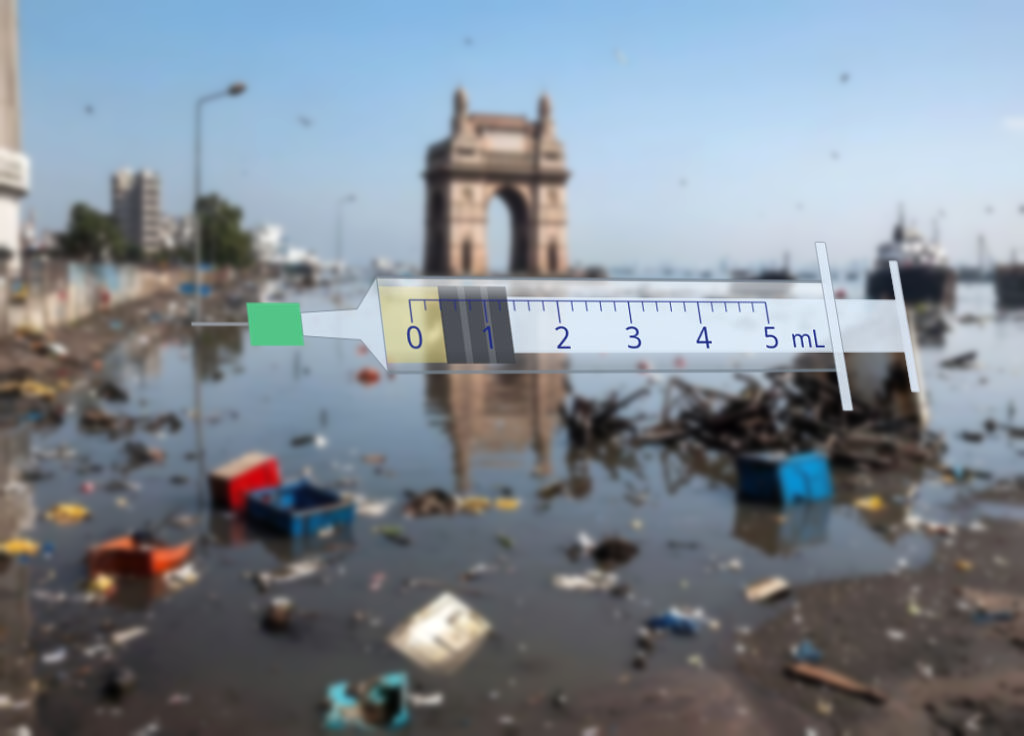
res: 0.4; mL
